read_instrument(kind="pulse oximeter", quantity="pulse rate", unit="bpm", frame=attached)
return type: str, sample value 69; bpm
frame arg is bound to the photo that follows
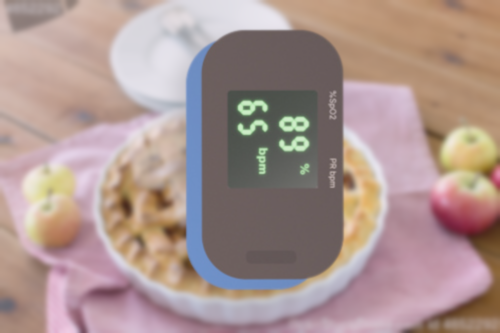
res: 65; bpm
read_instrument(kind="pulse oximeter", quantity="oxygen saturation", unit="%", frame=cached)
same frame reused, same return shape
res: 89; %
